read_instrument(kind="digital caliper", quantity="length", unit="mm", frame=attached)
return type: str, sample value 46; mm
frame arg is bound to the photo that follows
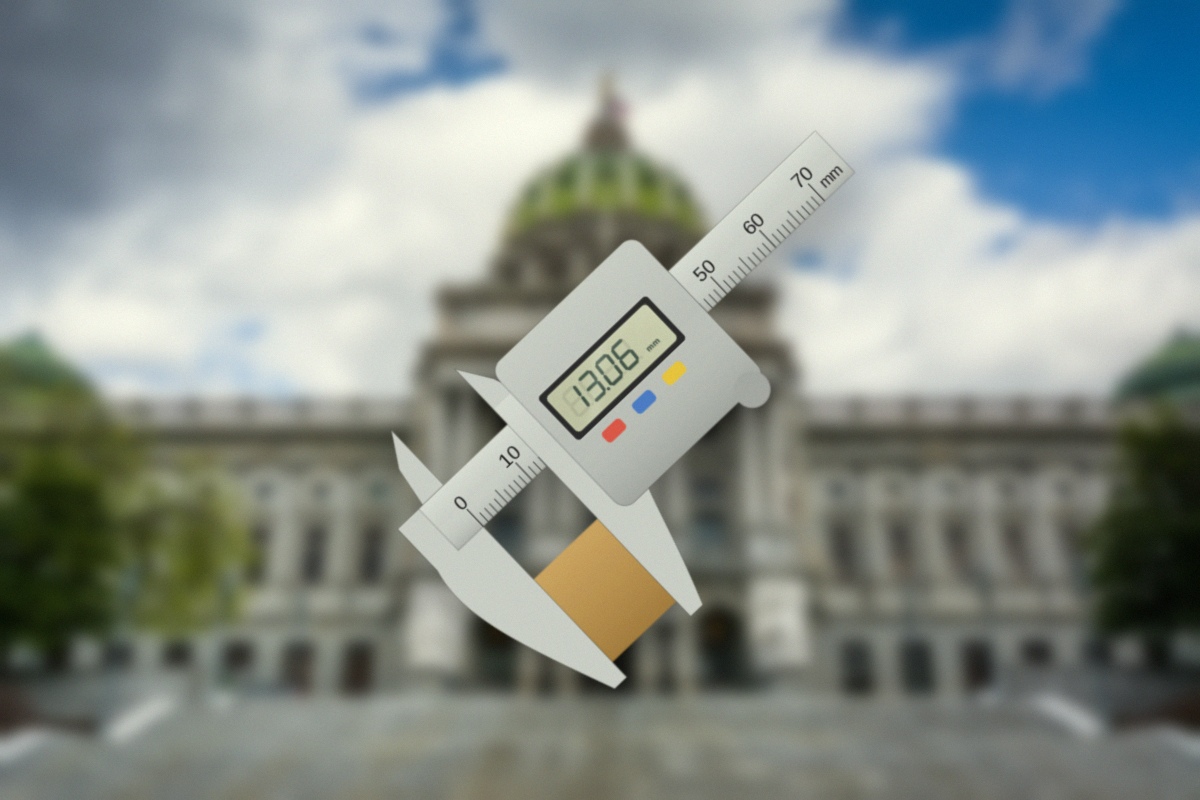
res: 13.06; mm
